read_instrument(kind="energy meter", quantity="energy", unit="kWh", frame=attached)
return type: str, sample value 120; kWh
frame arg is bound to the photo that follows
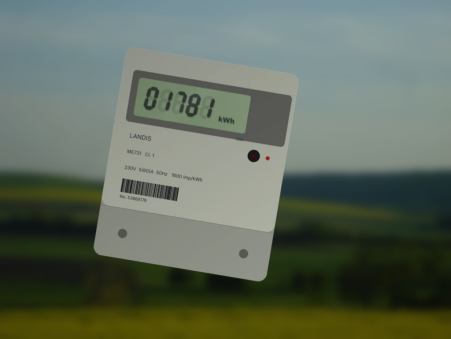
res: 1781; kWh
